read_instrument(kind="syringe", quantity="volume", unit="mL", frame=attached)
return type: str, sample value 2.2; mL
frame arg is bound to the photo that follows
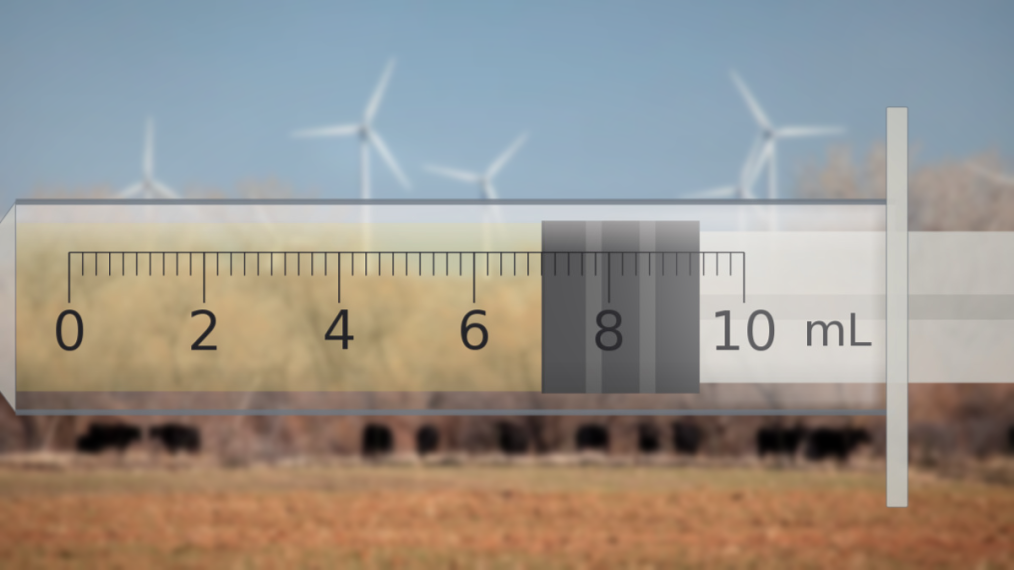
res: 7; mL
